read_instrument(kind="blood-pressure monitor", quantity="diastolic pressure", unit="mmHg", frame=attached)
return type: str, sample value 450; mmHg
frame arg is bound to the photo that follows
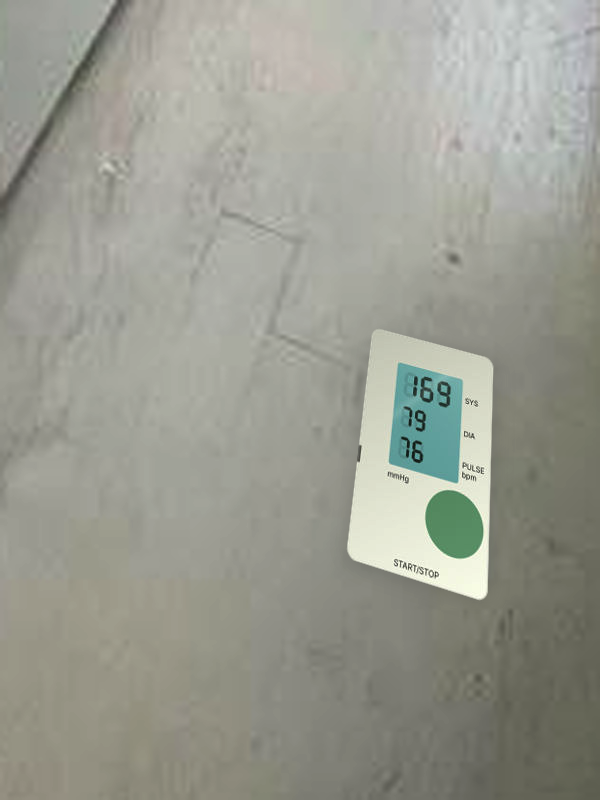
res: 79; mmHg
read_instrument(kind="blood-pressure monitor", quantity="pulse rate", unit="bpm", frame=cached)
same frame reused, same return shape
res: 76; bpm
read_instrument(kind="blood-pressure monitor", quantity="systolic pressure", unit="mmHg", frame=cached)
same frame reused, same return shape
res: 169; mmHg
